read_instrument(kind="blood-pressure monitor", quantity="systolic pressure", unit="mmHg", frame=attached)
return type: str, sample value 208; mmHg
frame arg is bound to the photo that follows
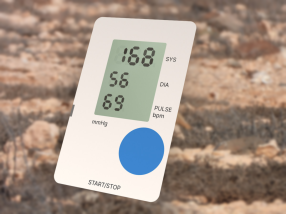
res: 168; mmHg
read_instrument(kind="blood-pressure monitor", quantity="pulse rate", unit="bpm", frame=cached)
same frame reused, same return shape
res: 69; bpm
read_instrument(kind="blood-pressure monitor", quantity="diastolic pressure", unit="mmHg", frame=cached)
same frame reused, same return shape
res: 56; mmHg
